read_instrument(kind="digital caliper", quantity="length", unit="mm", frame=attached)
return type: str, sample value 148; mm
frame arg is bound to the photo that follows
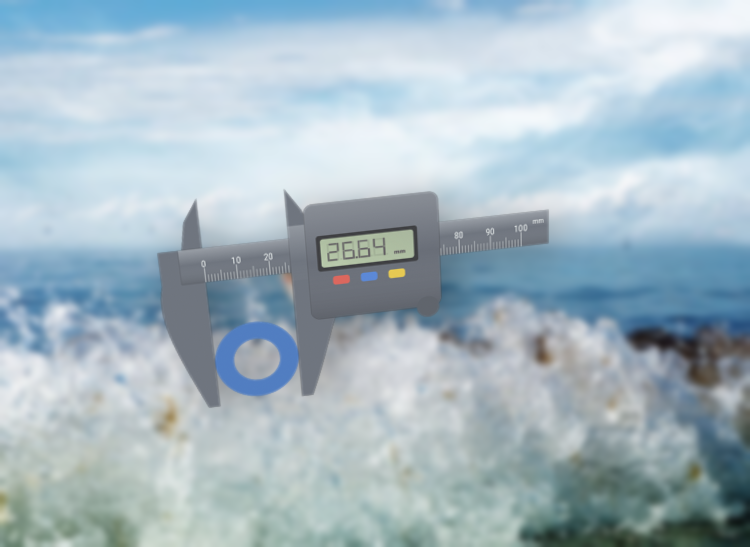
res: 26.64; mm
